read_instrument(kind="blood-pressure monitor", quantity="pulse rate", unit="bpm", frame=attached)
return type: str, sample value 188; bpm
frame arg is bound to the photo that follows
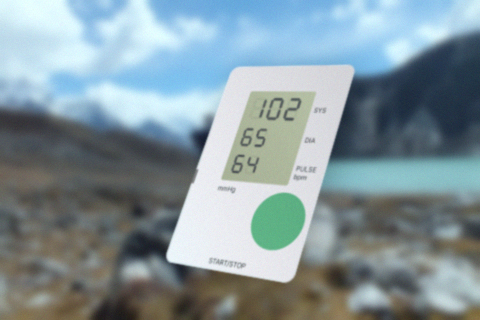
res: 64; bpm
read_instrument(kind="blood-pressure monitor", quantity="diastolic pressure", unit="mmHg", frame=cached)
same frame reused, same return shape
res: 65; mmHg
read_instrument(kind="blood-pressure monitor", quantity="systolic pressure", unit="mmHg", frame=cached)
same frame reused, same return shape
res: 102; mmHg
